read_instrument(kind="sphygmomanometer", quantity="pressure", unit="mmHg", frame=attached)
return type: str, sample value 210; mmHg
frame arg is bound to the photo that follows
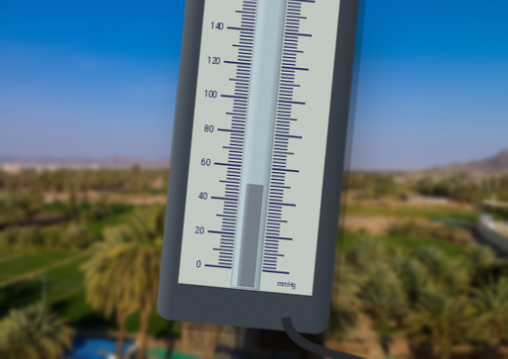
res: 50; mmHg
